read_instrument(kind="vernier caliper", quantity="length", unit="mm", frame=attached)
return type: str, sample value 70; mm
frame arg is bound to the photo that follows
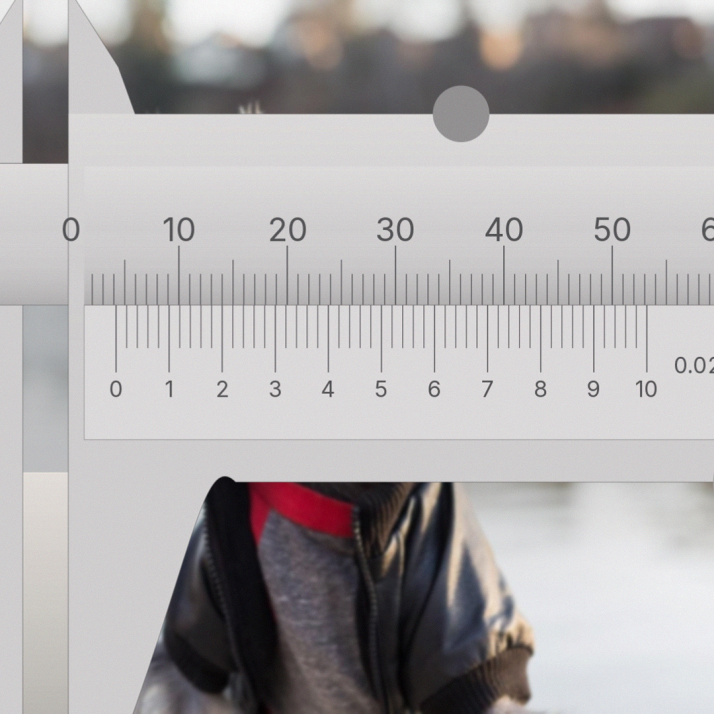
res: 4.2; mm
